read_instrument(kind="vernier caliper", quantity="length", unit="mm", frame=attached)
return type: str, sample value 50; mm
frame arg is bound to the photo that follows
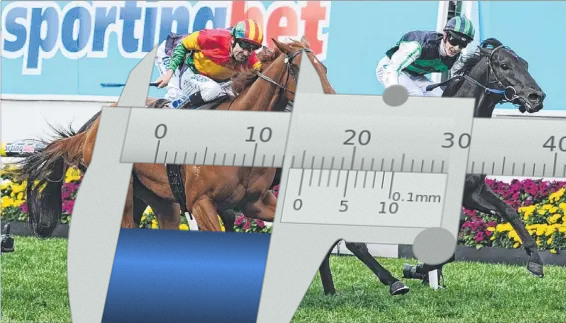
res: 15.2; mm
